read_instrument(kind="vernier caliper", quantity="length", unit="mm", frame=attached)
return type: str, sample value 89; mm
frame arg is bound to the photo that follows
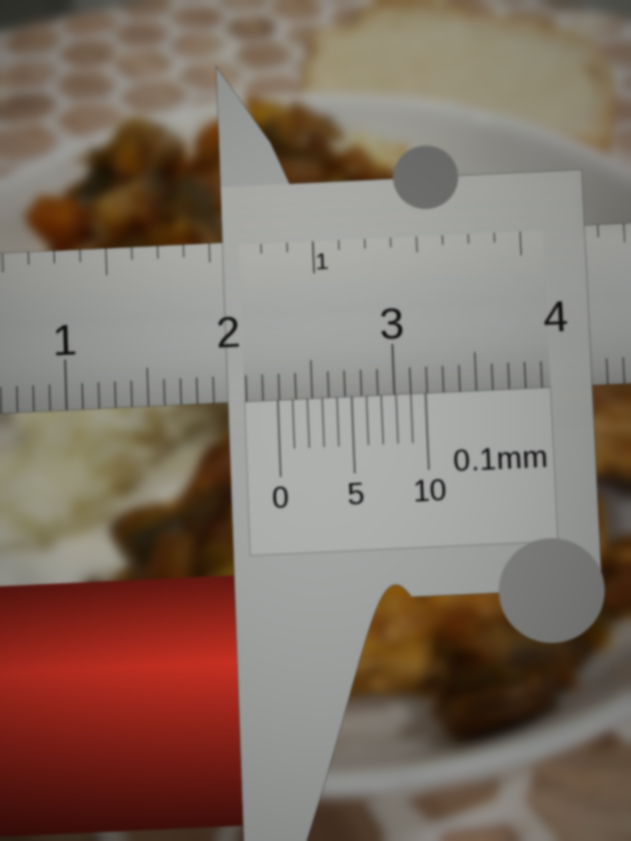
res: 22.9; mm
